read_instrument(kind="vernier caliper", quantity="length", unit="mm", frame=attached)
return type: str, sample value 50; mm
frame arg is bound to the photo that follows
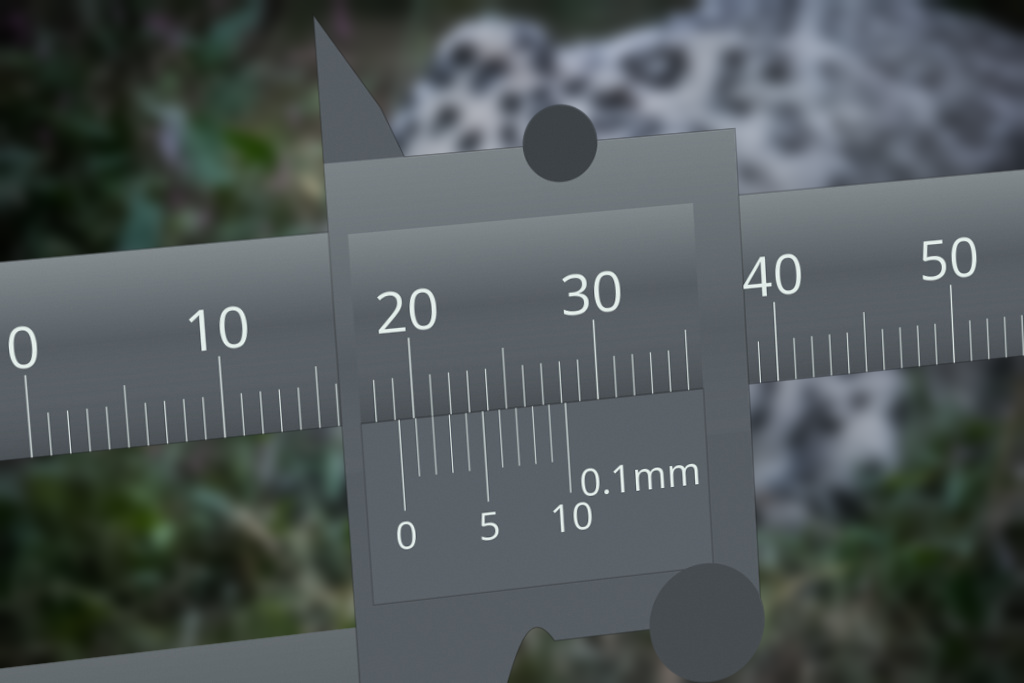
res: 19.2; mm
